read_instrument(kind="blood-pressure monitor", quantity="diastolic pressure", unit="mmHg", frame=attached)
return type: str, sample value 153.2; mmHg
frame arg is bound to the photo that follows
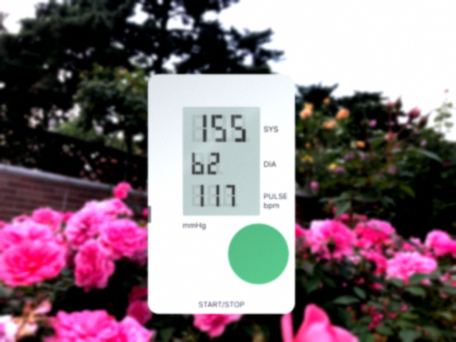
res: 62; mmHg
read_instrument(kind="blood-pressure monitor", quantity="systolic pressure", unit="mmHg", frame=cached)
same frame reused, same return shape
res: 155; mmHg
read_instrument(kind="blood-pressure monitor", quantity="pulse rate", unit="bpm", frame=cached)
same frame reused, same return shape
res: 117; bpm
